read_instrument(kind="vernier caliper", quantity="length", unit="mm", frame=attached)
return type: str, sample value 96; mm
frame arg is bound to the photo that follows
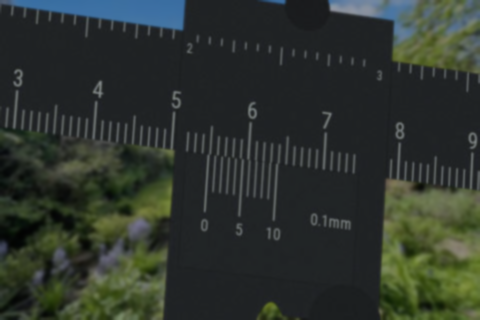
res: 54.8; mm
